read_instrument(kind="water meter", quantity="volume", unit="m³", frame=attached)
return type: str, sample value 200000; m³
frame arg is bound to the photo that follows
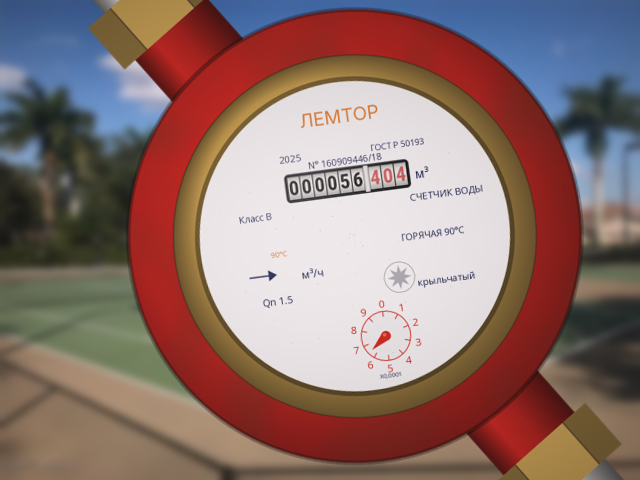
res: 56.4046; m³
